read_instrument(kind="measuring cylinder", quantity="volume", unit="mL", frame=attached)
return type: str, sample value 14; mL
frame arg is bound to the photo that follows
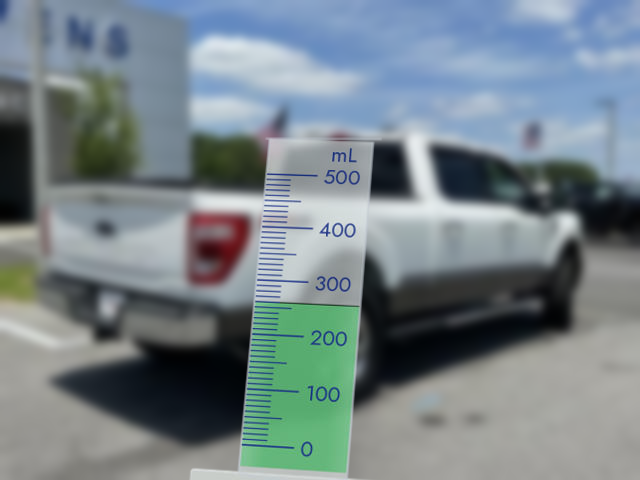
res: 260; mL
